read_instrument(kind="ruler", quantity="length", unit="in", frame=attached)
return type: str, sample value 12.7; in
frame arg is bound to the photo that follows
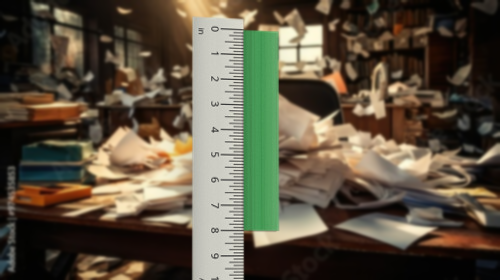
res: 8; in
